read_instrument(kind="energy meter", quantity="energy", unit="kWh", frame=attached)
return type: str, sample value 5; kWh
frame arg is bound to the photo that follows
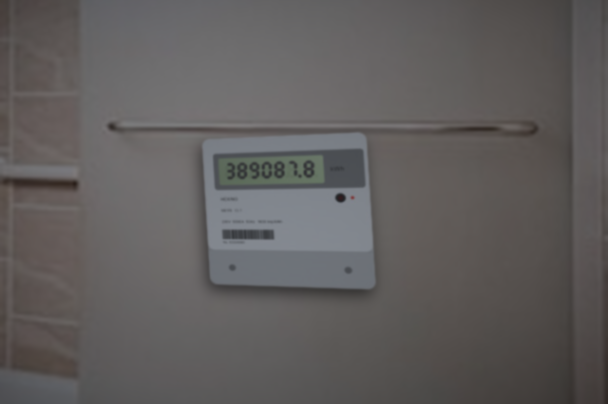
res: 389087.8; kWh
